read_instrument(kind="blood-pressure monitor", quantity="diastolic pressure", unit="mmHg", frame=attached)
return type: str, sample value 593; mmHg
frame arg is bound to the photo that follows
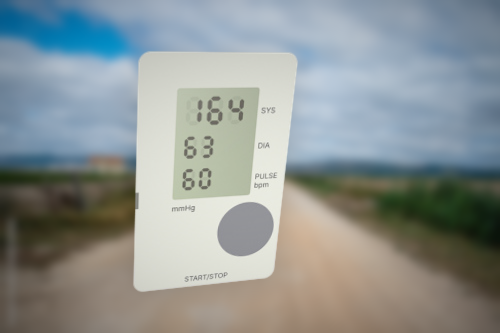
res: 63; mmHg
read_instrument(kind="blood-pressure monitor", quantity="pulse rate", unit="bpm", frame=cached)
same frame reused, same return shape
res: 60; bpm
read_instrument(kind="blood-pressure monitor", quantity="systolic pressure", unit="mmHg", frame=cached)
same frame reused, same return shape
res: 164; mmHg
